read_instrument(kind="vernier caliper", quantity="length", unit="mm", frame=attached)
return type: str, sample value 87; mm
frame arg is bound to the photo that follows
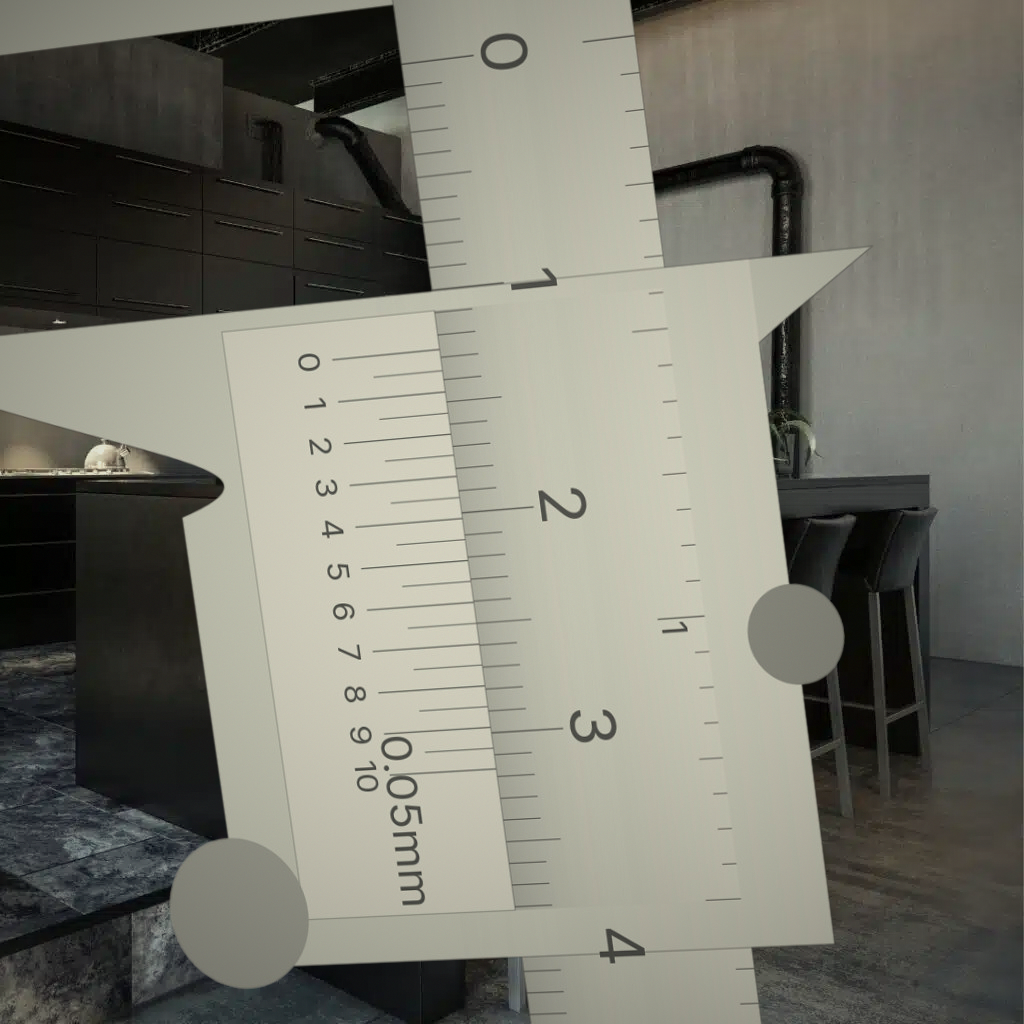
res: 12.65; mm
